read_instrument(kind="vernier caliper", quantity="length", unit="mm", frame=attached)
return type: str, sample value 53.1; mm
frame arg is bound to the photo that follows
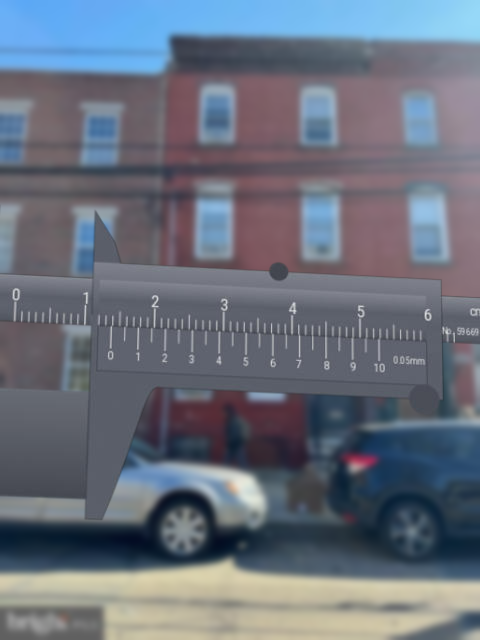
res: 13.8; mm
